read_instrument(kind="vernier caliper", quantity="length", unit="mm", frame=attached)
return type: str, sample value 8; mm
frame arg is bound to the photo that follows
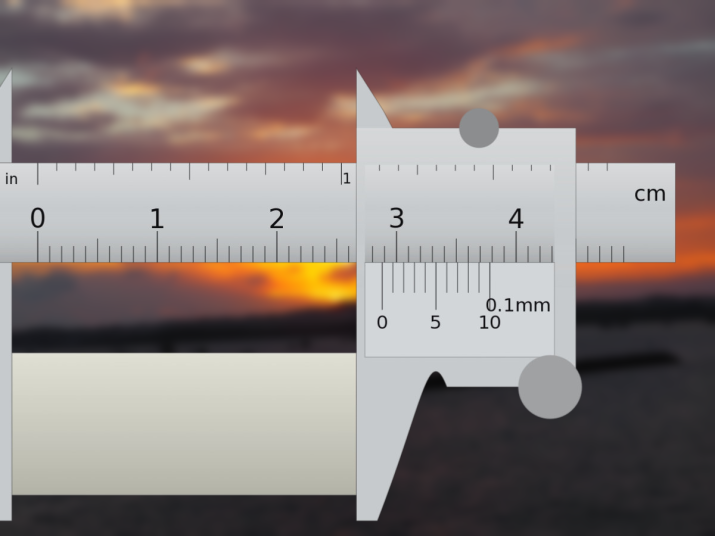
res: 28.8; mm
